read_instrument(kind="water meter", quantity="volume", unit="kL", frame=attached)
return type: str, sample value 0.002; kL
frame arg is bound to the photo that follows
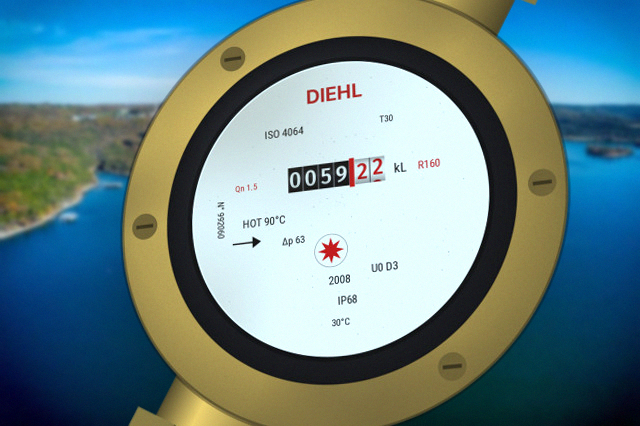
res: 59.22; kL
